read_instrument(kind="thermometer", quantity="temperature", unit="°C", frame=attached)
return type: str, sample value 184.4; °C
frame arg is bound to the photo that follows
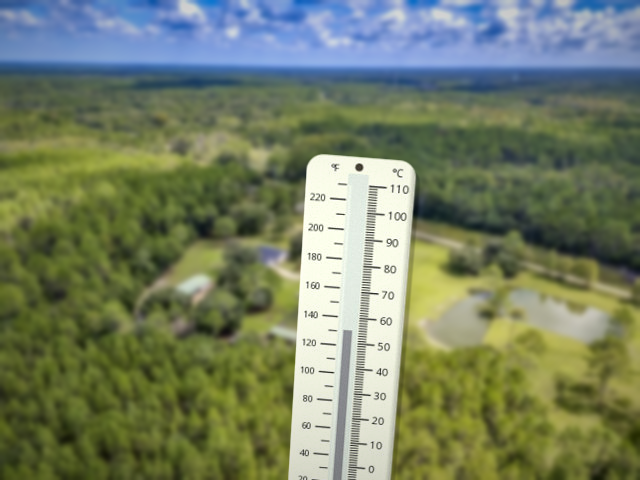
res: 55; °C
